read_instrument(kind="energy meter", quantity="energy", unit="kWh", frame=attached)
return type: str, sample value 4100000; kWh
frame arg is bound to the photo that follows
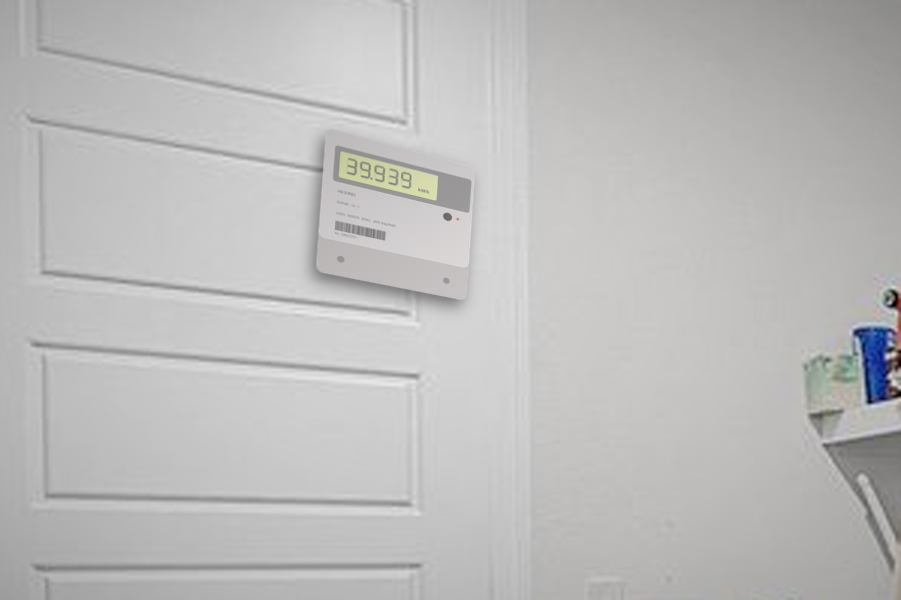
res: 39.939; kWh
